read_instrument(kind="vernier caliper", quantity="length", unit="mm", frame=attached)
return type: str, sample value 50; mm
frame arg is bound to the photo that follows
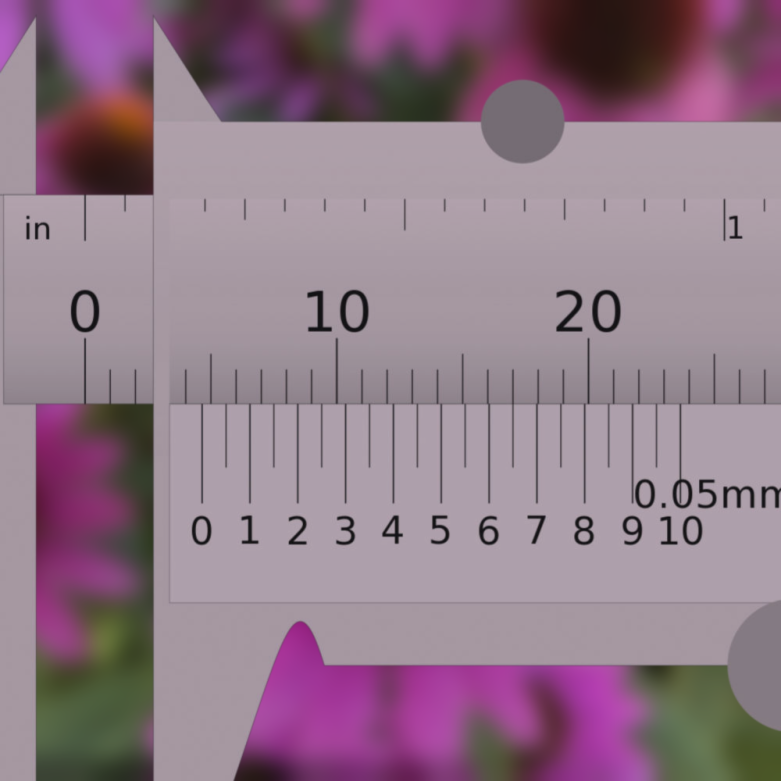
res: 4.65; mm
